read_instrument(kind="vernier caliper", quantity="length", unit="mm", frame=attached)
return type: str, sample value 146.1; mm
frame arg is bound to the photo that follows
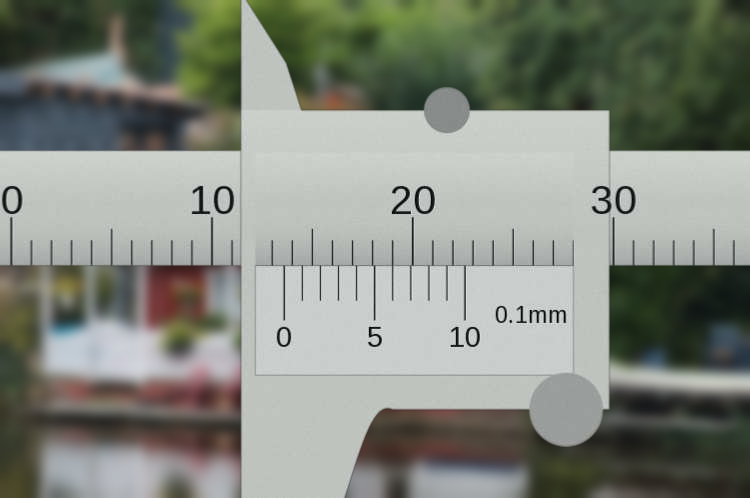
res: 13.6; mm
